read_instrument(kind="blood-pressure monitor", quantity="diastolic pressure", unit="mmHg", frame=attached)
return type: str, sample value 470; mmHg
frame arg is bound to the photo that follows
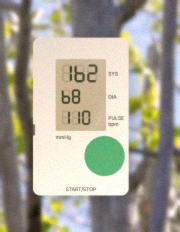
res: 68; mmHg
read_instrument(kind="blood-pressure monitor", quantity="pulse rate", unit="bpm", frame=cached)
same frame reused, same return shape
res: 110; bpm
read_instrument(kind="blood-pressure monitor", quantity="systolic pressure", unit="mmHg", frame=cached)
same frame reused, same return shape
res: 162; mmHg
